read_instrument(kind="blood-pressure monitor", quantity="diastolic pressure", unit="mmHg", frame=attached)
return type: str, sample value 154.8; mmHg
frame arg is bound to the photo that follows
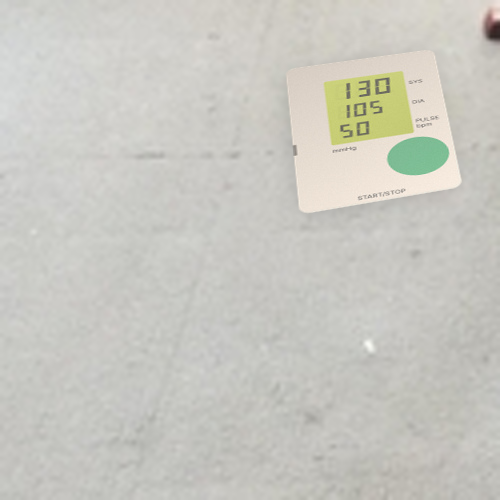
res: 105; mmHg
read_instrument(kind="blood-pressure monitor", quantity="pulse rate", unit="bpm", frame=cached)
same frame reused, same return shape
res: 50; bpm
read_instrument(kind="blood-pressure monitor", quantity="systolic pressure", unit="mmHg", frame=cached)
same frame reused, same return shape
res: 130; mmHg
